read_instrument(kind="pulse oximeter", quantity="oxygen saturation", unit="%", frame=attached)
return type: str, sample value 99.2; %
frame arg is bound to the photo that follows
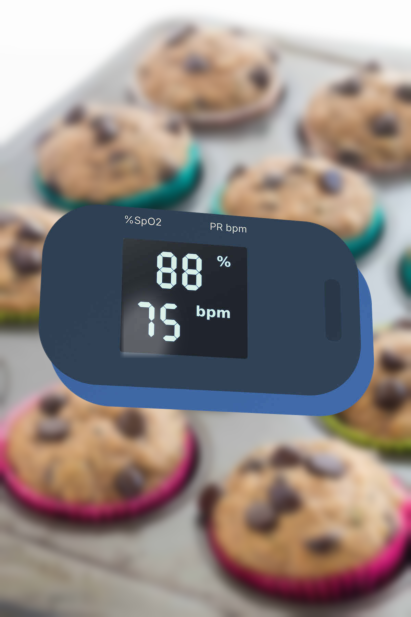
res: 88; %
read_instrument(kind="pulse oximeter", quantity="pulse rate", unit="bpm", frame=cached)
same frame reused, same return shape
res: 75; bpm
